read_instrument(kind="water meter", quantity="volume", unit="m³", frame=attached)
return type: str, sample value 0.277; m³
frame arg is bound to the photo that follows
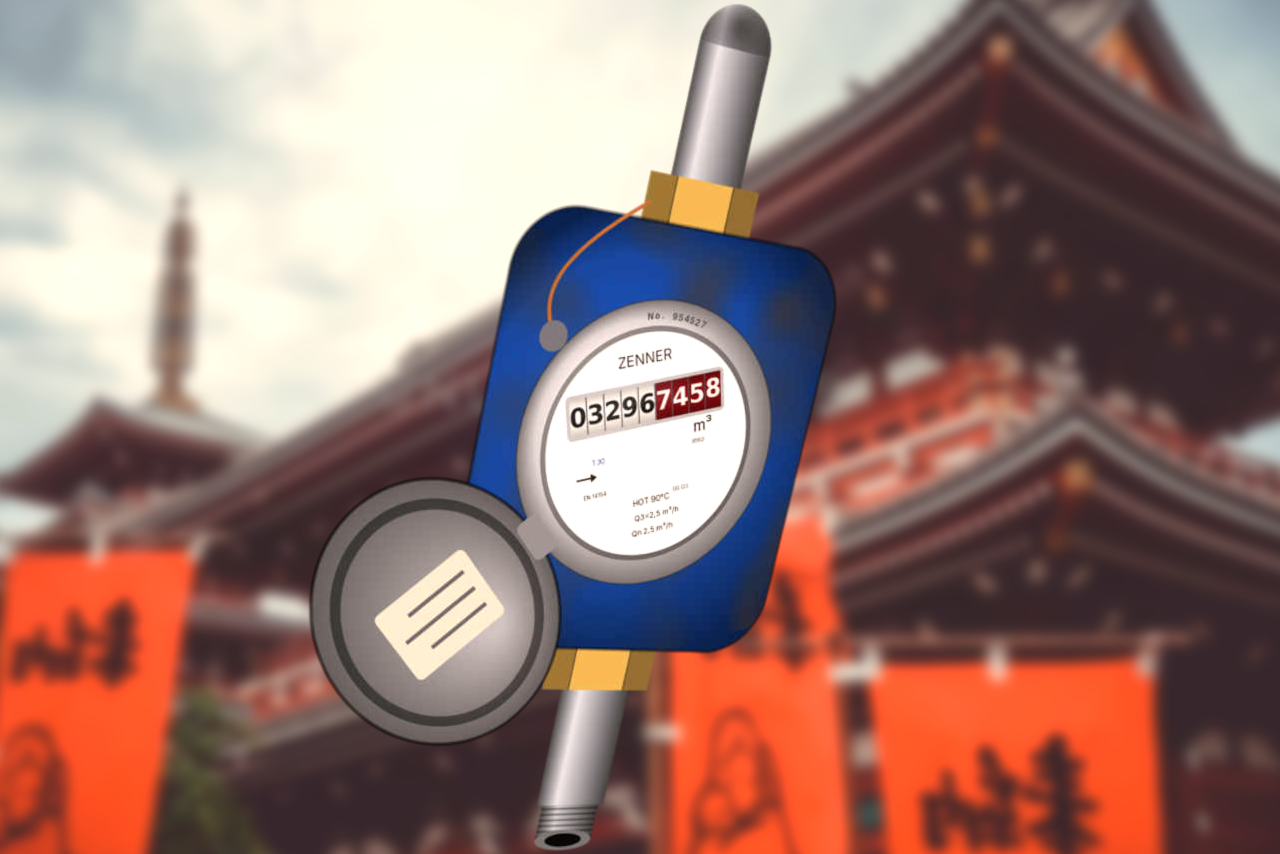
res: 3296.7458; m³
